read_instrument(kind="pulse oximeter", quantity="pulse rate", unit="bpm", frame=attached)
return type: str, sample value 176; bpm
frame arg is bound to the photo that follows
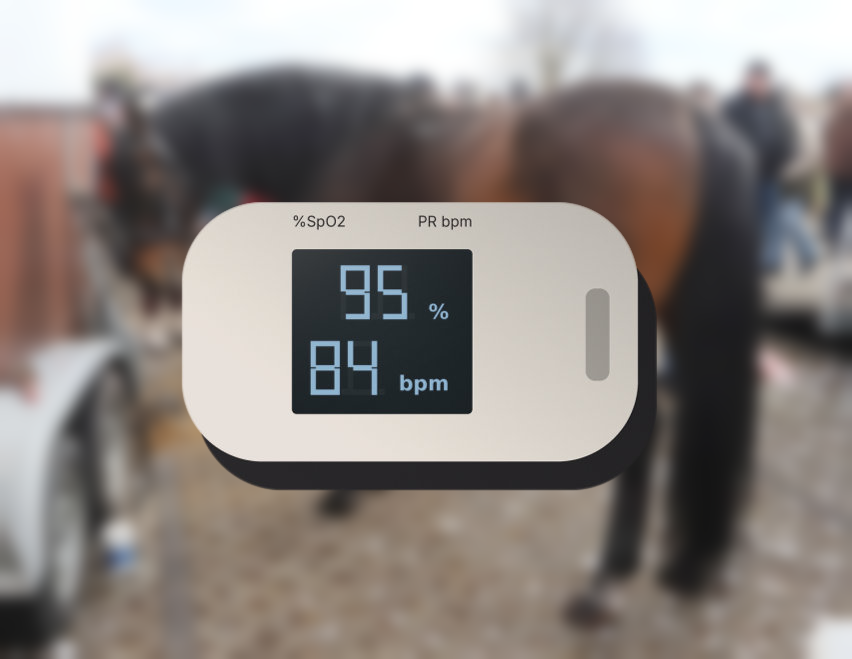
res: 84; bpm
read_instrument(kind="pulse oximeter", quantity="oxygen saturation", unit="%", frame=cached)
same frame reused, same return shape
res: 95; %
